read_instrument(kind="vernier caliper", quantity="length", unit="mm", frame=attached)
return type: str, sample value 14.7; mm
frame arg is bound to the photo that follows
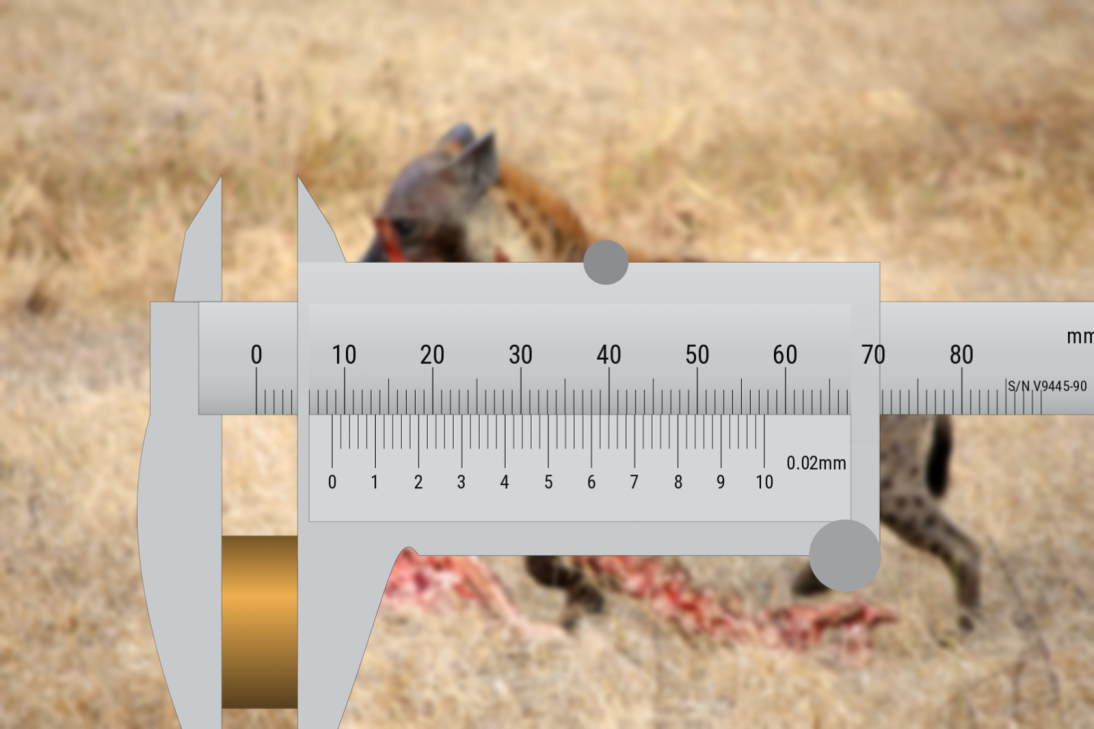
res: 8.6; mm
